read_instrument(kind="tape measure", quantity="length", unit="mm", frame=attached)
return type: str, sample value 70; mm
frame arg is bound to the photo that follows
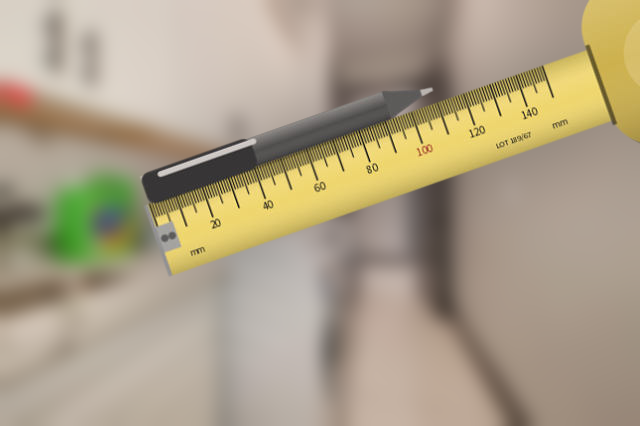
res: 110; mm
